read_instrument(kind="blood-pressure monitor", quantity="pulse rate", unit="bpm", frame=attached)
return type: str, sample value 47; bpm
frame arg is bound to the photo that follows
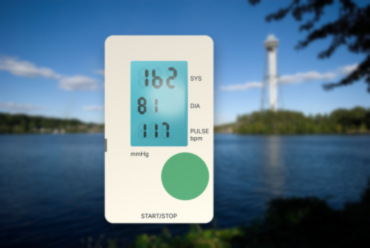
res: 117; bpm
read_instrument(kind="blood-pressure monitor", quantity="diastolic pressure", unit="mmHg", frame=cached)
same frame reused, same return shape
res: 81; mmHg
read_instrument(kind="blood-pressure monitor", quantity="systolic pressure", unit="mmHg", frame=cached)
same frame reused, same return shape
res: 162; mmHg
